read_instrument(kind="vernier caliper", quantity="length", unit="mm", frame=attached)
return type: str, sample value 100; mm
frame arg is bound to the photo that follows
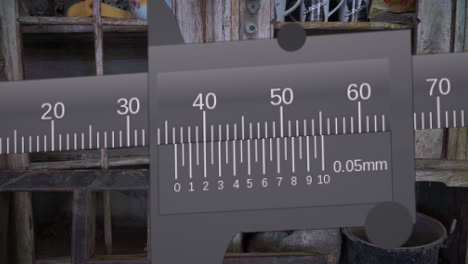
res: 36.2; mm
